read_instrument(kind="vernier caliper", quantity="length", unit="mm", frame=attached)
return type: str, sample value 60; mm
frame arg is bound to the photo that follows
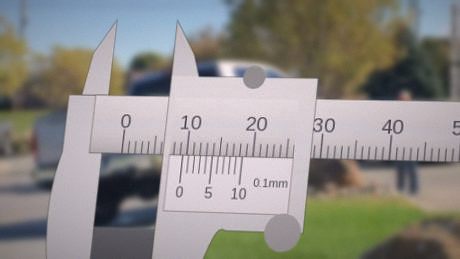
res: 9.4; mm
